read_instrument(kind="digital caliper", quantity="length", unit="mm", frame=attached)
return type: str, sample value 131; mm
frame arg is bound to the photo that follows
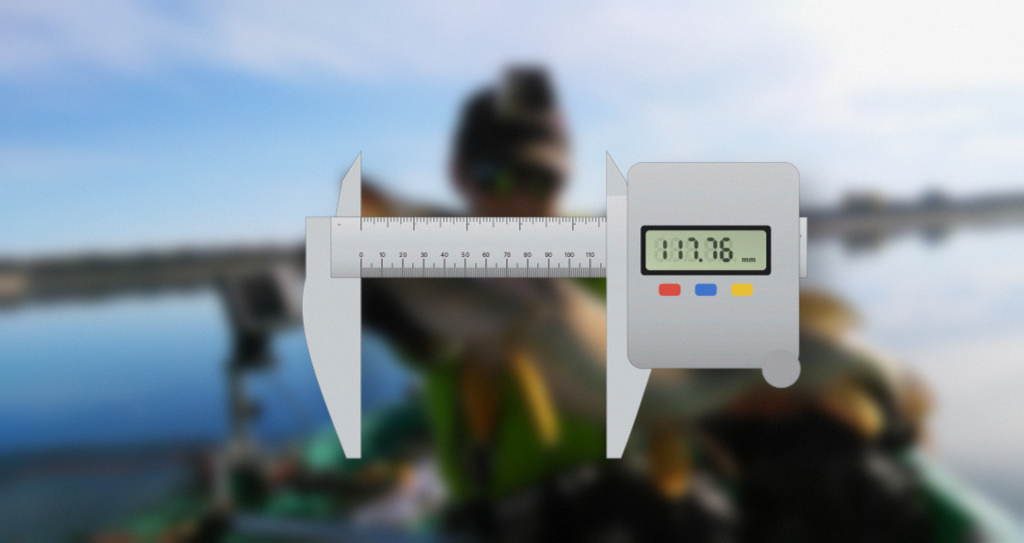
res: 117.76; mm
